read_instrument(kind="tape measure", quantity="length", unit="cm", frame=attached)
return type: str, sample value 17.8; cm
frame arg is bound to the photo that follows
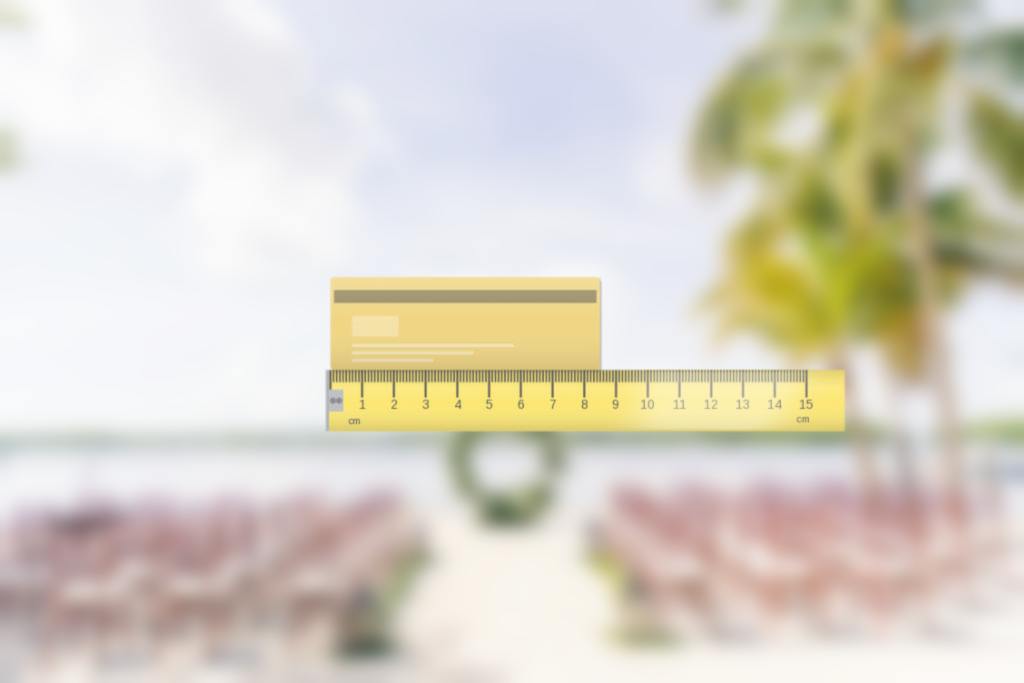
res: 8.5; cm
